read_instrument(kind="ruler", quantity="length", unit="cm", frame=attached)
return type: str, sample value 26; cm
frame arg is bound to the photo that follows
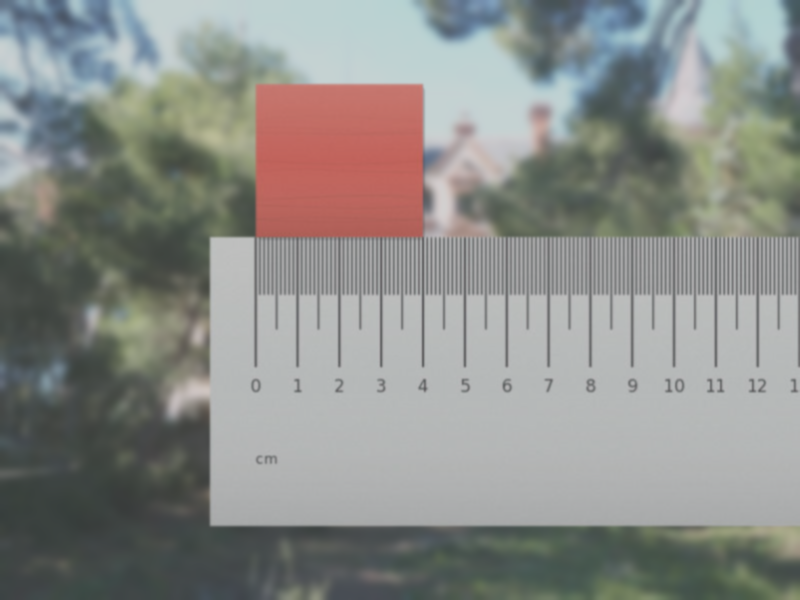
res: 4; cm
